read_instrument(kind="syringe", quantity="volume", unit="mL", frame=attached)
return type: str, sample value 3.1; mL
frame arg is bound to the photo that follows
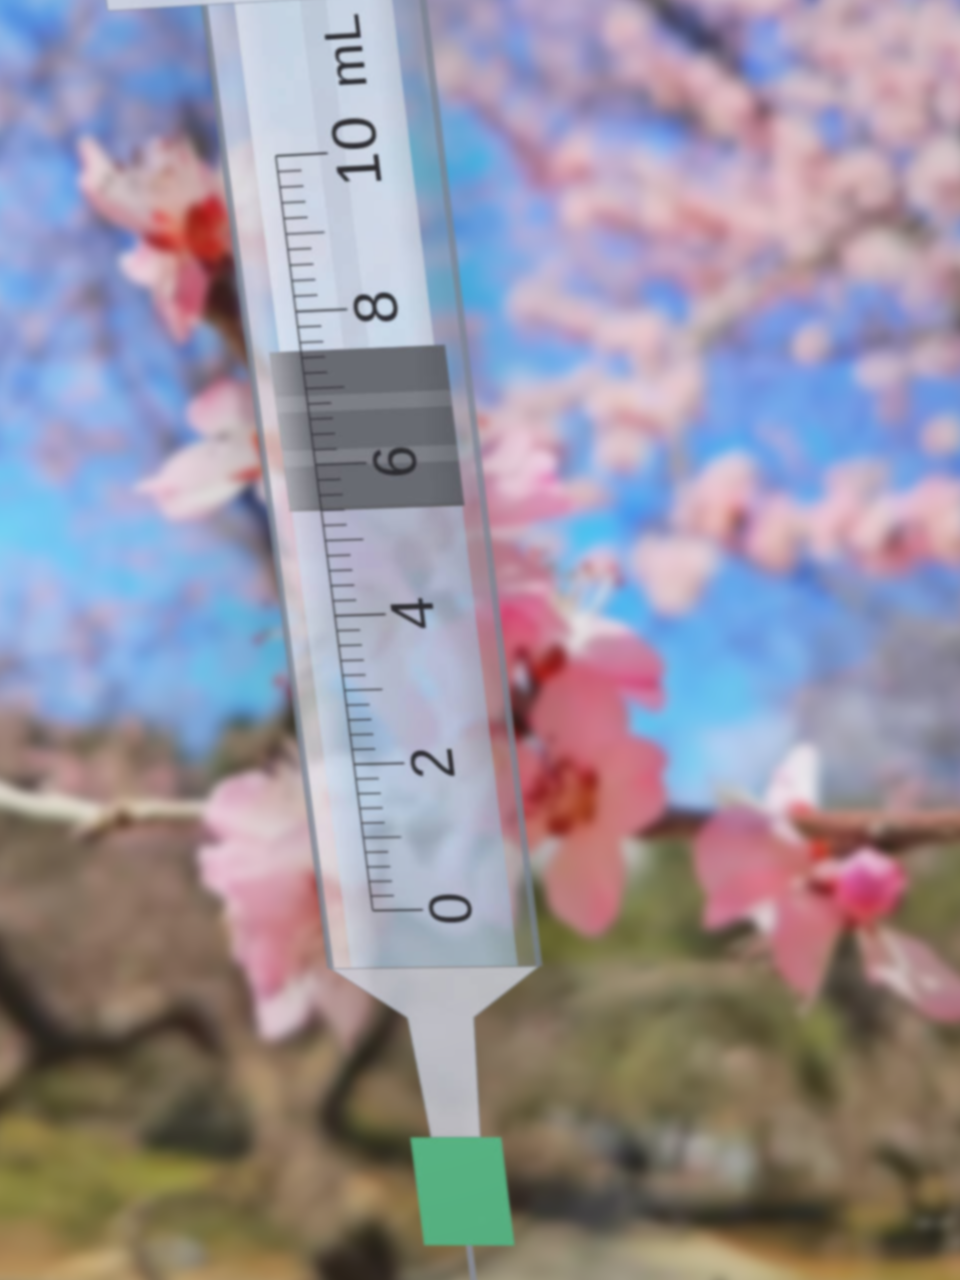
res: 5.4; mL
